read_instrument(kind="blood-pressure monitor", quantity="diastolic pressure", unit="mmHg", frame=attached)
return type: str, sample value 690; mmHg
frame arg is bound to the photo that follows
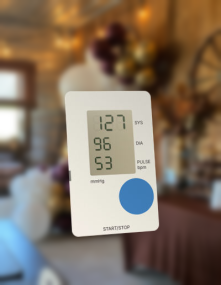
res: 96; mmHg
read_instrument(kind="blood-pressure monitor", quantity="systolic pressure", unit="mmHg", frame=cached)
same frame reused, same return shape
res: 127; mmHg
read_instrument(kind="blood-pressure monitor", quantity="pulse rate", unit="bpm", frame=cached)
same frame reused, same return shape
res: 53; bpm
